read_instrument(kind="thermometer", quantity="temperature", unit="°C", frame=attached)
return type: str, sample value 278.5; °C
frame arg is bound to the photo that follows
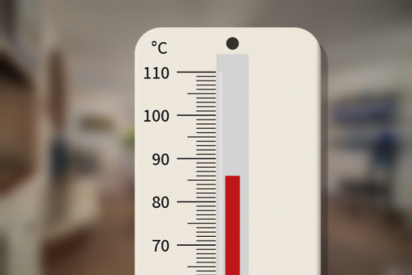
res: 86; °C
